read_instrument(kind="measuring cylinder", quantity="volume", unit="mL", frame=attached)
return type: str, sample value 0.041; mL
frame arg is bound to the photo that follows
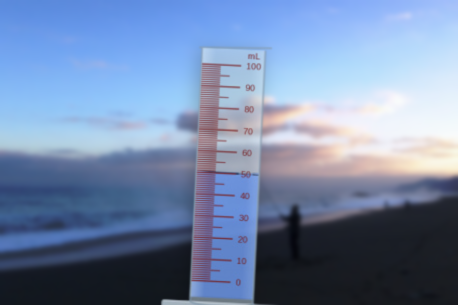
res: 50; mL
